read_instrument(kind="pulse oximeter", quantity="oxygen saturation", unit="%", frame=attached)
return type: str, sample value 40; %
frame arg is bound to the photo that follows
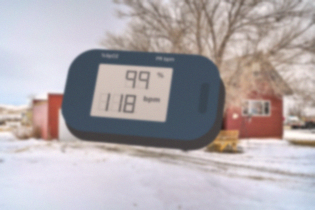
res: 99; %
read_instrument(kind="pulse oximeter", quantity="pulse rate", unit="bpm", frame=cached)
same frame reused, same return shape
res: 118; bpm
